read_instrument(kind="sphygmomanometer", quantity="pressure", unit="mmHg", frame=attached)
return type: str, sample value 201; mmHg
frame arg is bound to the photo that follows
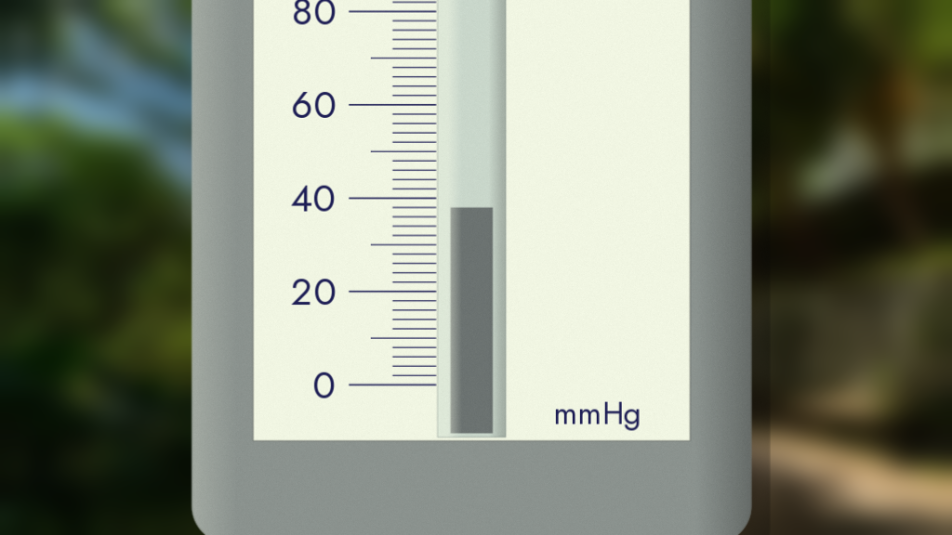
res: 38; mmHg
